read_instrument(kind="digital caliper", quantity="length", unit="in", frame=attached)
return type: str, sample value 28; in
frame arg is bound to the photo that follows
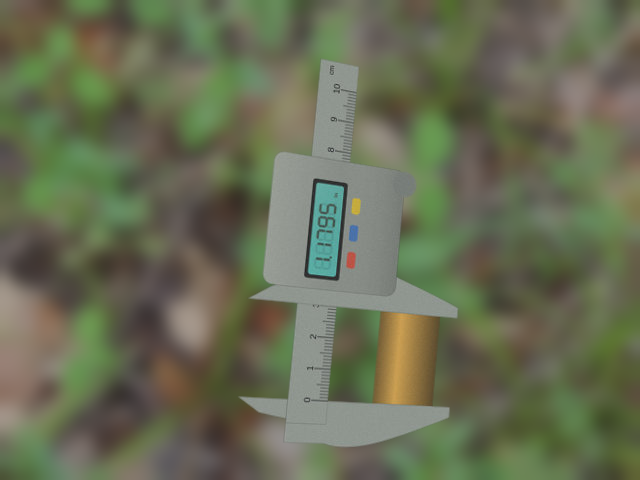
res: 1.1795; in
